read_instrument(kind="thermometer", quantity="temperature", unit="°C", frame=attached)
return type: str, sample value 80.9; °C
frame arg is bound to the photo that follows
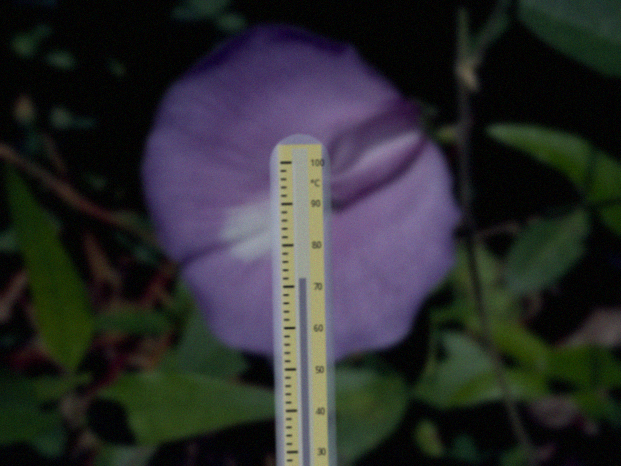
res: 72; °C
